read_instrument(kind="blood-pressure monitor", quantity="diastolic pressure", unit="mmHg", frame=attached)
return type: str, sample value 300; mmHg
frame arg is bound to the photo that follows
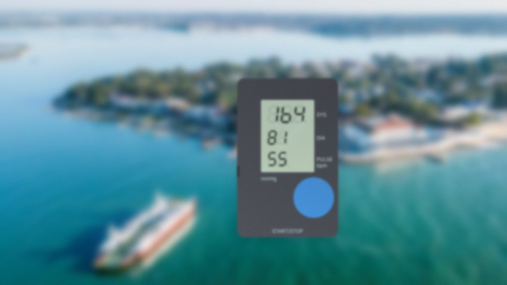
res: 81; mmHg
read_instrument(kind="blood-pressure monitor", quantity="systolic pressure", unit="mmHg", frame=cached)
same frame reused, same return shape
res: 164; mmHg
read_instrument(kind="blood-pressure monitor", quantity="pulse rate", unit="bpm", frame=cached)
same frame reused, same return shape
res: 55; bpm
